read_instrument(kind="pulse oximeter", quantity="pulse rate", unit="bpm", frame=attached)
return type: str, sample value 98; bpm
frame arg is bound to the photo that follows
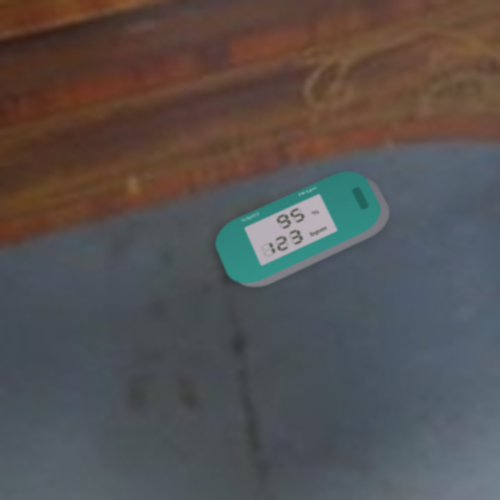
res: 123; bpm
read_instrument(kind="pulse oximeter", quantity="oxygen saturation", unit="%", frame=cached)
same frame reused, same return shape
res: 95; %
